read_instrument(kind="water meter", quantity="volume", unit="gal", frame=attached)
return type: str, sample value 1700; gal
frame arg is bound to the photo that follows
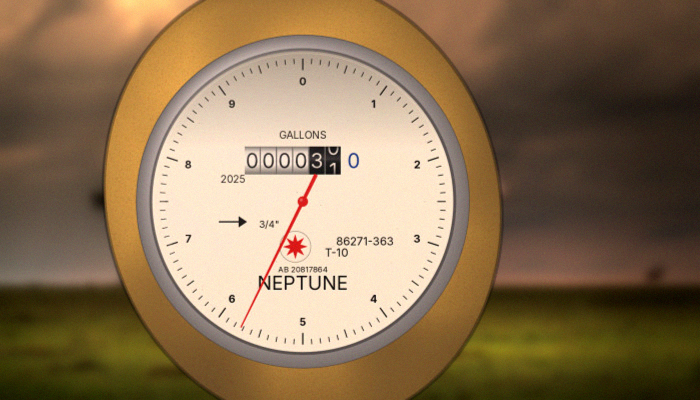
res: 305.7; gal
